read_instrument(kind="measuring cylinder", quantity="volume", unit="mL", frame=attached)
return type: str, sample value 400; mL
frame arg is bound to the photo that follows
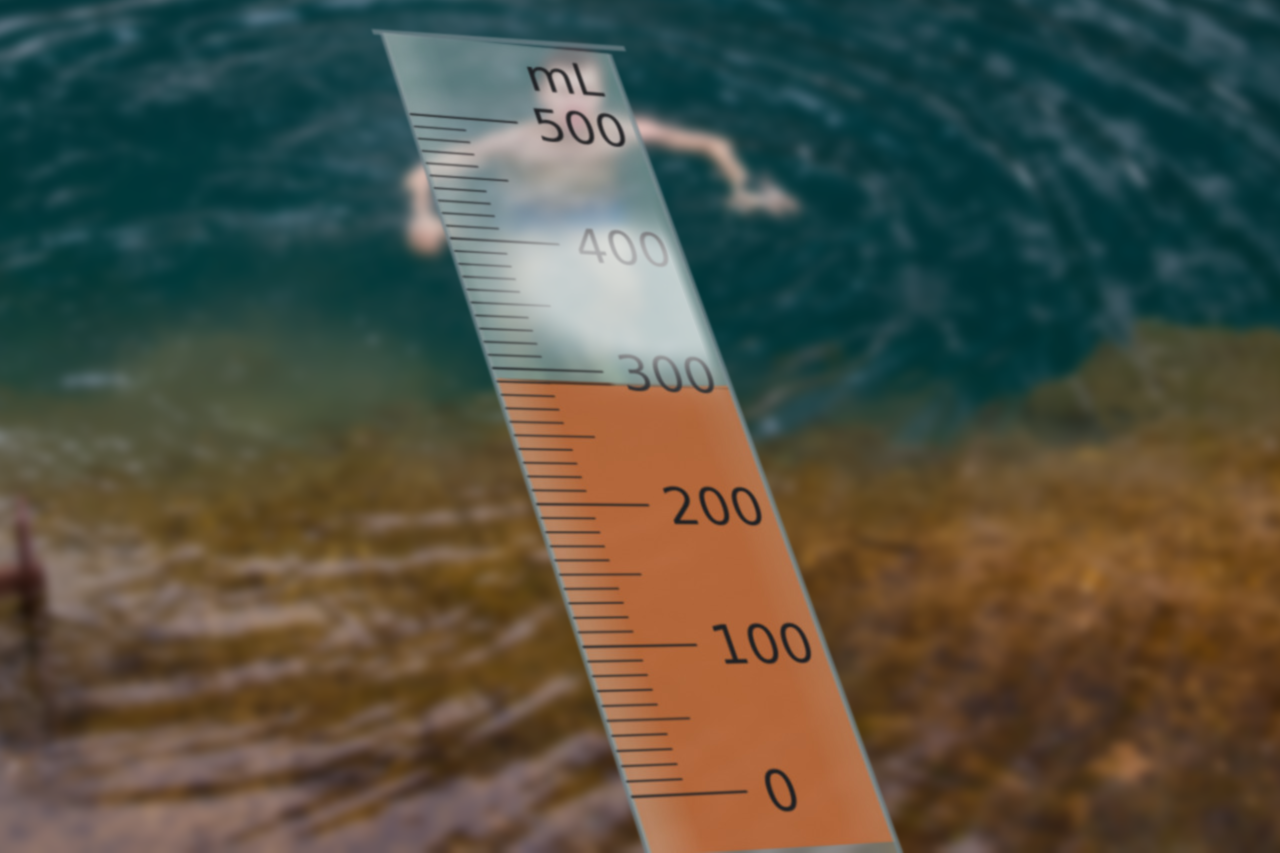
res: 290; mL
